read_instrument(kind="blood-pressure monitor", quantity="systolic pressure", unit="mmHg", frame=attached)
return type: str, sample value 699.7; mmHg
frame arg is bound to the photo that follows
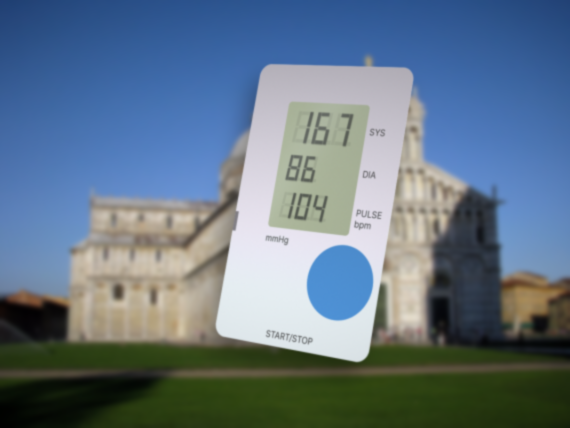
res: 167; mmHg
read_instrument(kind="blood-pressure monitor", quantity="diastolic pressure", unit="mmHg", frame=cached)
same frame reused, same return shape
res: 86; mmHg
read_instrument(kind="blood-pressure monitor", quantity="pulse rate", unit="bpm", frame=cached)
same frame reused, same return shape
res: 104; bpm
